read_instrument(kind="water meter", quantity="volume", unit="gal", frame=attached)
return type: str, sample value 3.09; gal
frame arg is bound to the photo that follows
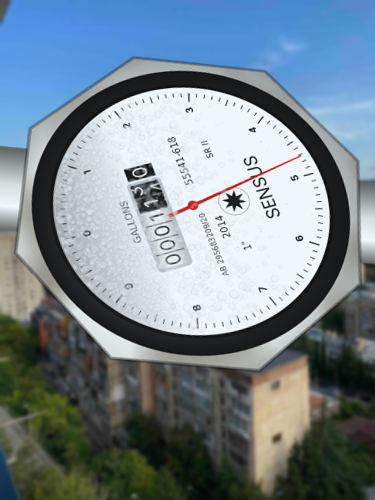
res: 1134.7; gal
